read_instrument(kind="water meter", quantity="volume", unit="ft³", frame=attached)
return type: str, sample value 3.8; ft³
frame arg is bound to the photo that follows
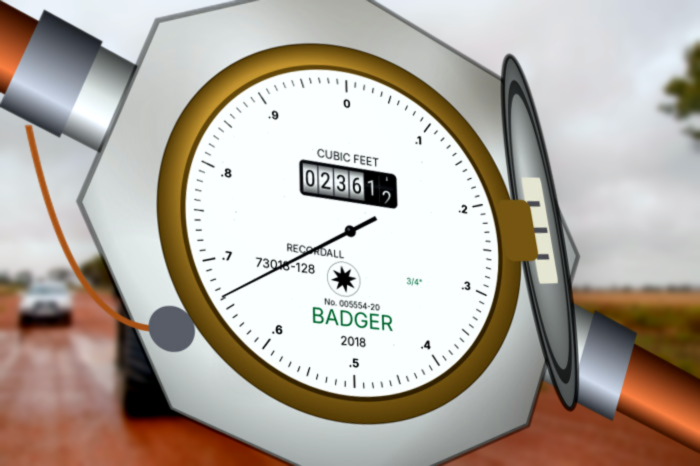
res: 23611.66; ft³
